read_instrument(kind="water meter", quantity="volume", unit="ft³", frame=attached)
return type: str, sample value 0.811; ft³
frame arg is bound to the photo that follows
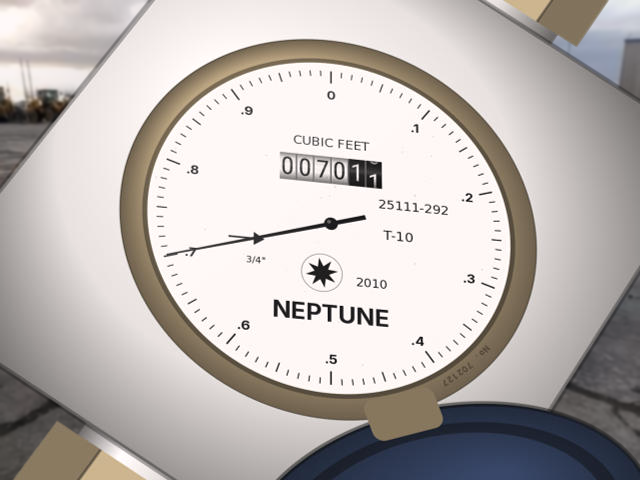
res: 7010.70; ft³
